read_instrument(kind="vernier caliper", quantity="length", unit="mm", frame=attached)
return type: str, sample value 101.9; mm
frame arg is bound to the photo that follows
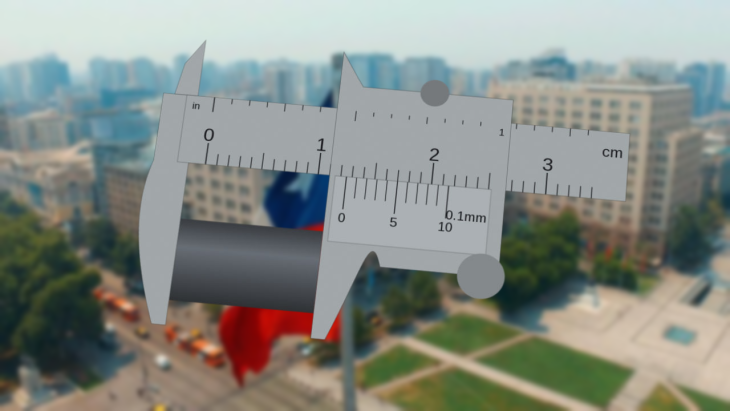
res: 12.5; mm
